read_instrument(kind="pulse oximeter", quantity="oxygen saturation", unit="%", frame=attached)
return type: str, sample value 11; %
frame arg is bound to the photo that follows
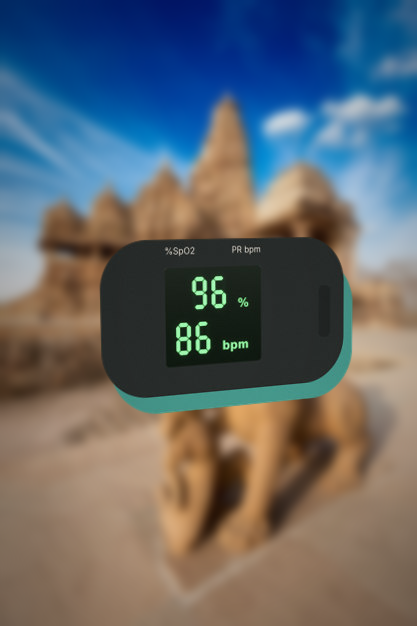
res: 96; %
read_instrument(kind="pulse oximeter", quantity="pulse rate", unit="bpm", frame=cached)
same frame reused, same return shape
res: 86; bpm
